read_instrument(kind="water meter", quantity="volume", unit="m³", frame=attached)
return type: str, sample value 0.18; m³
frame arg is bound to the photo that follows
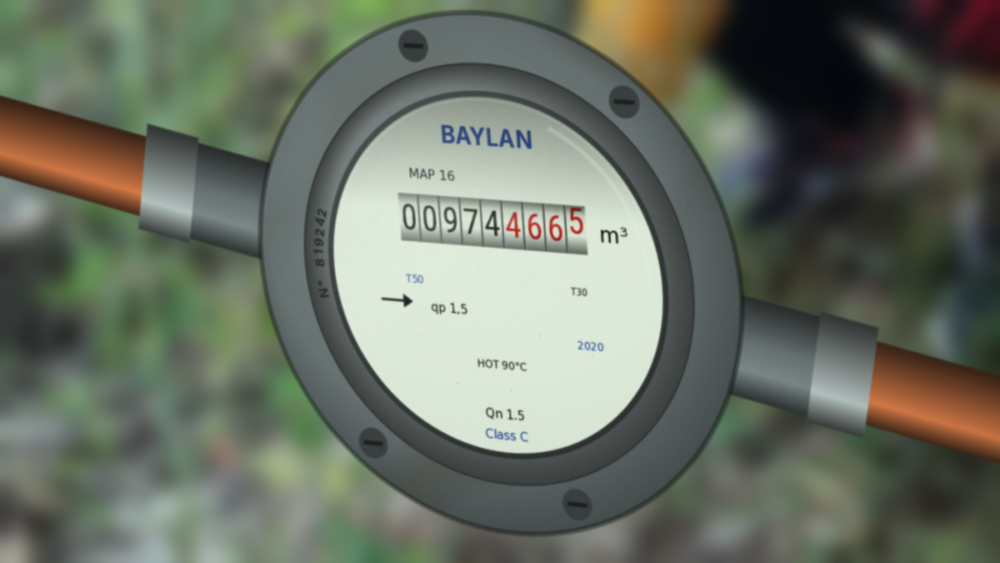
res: 974.4665; m³
